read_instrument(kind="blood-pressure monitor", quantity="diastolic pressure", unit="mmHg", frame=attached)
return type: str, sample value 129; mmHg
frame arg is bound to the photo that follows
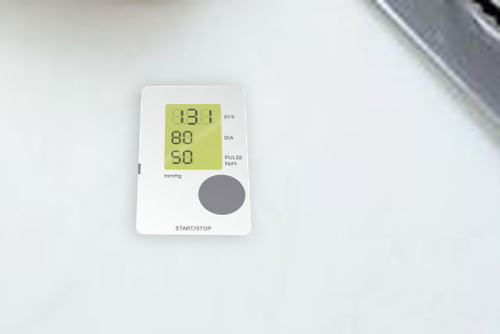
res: 80; mmHg
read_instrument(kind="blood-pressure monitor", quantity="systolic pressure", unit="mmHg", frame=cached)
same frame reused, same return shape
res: 131; mmHg
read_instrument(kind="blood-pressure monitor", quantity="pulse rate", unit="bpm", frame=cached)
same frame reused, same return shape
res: 50; bpm
